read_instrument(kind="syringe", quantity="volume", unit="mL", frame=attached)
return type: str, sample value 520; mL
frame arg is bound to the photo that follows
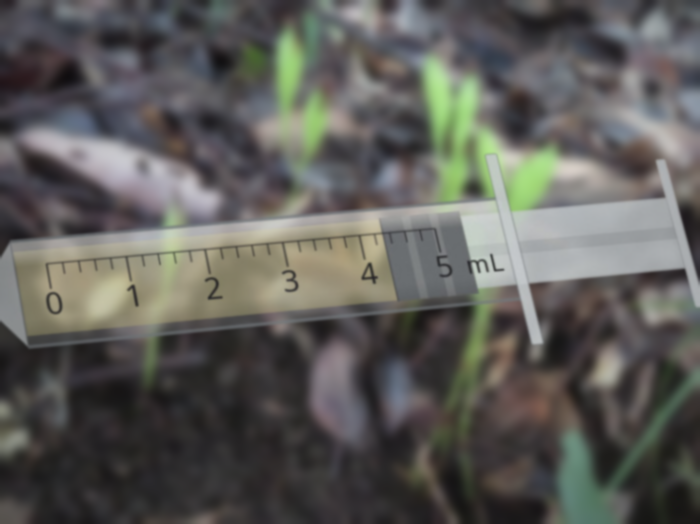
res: 4.3; mL
